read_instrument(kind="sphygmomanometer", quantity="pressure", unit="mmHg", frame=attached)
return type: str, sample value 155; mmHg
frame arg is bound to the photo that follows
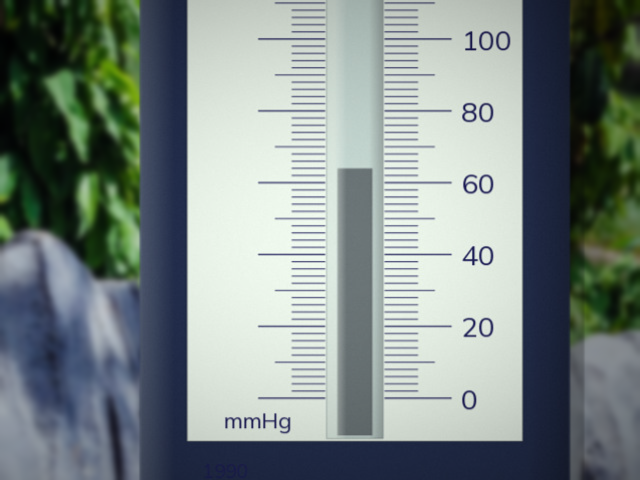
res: 64; mmHg
